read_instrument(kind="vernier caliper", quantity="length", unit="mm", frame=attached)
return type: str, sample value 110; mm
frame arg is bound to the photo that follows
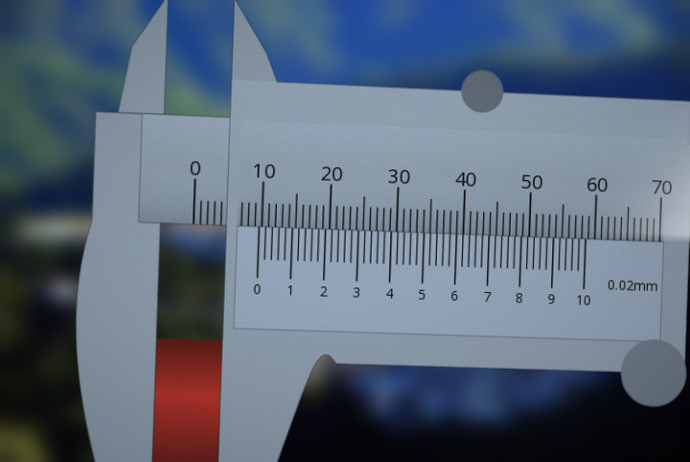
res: 9.6; mm
